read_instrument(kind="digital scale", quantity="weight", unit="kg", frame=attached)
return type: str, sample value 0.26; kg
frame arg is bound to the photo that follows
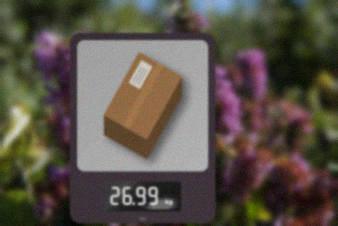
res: 26.99; kg
